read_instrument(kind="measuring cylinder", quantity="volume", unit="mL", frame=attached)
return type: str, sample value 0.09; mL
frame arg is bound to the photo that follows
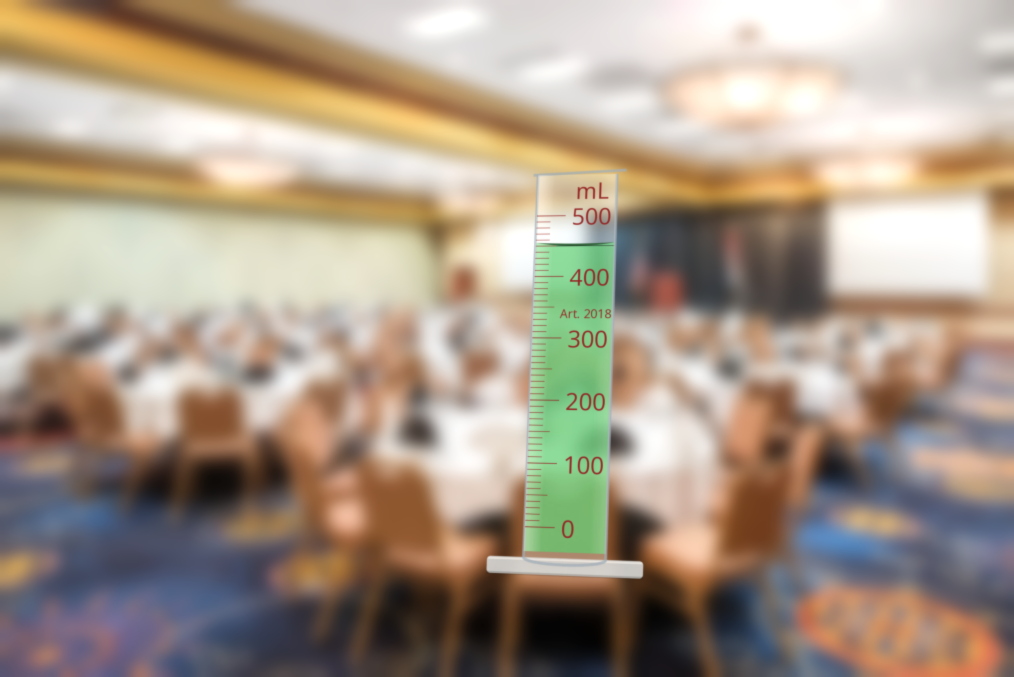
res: 450; mL
